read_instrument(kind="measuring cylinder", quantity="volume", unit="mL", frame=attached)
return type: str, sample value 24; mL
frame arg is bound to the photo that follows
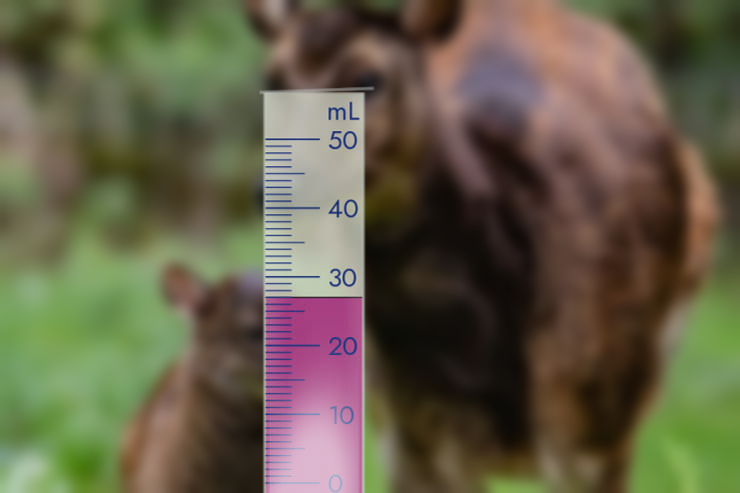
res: 27; mL
